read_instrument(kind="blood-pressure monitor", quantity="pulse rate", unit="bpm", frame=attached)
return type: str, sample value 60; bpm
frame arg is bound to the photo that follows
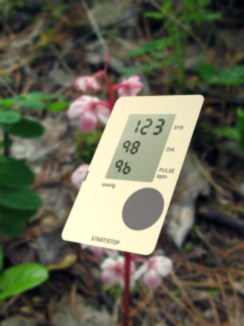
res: 96; bpm
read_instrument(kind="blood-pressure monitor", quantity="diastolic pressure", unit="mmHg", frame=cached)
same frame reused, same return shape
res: 98; mmHg
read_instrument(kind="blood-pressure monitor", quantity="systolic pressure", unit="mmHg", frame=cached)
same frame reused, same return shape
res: 123; mmHg
